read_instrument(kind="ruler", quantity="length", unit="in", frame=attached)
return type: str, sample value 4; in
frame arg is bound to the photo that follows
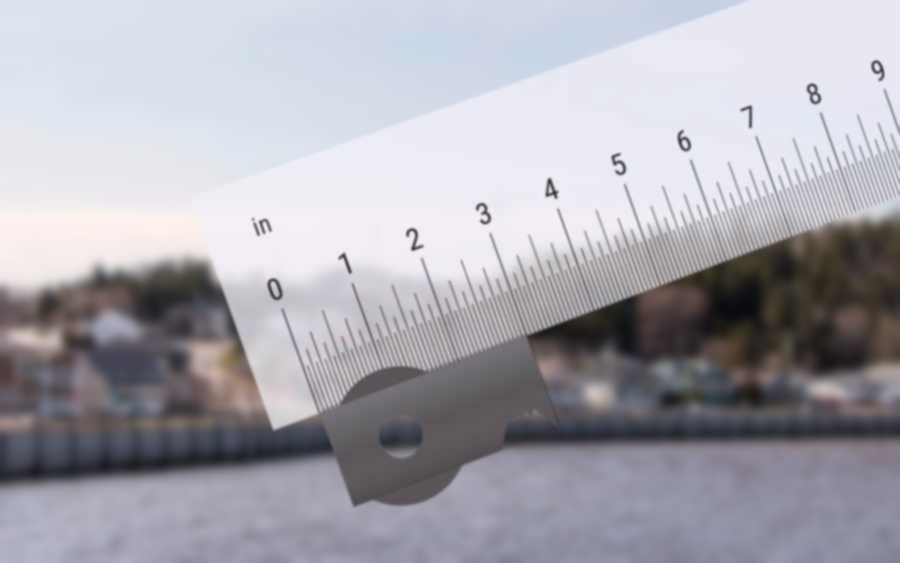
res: 3; in
